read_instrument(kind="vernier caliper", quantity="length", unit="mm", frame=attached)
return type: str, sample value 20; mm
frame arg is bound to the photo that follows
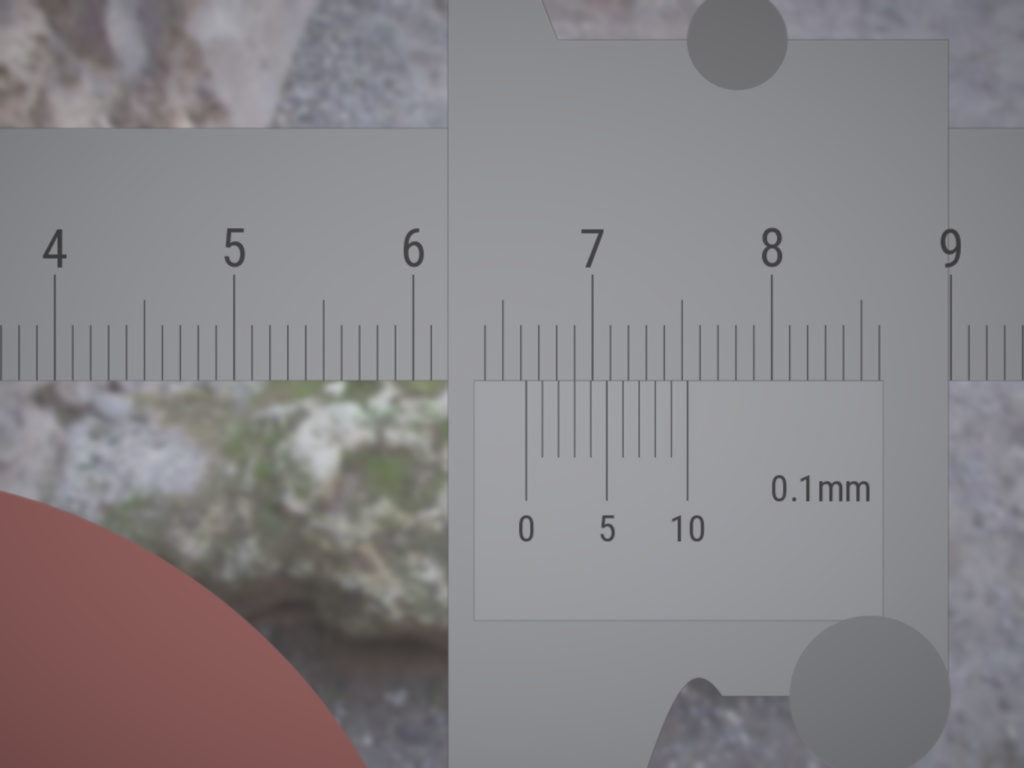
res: 66.3; mm
